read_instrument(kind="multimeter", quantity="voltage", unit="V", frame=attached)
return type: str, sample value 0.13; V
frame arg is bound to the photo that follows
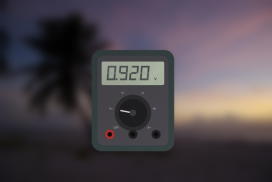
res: 0.920; V
